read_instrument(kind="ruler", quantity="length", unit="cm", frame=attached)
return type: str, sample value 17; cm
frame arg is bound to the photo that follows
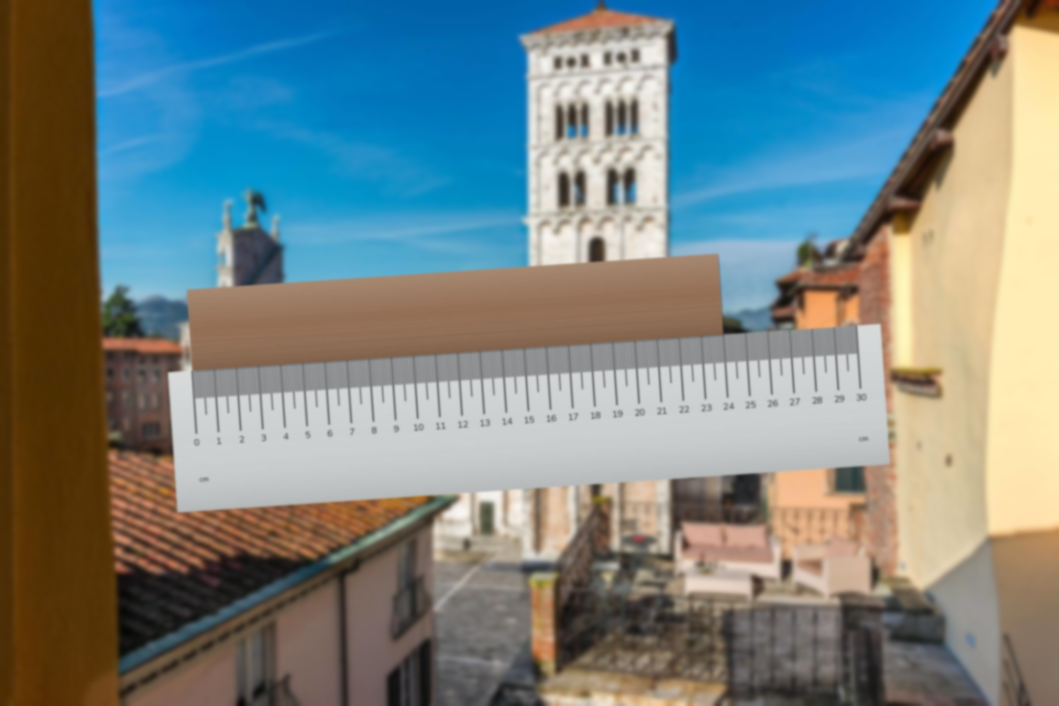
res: 24; cm
